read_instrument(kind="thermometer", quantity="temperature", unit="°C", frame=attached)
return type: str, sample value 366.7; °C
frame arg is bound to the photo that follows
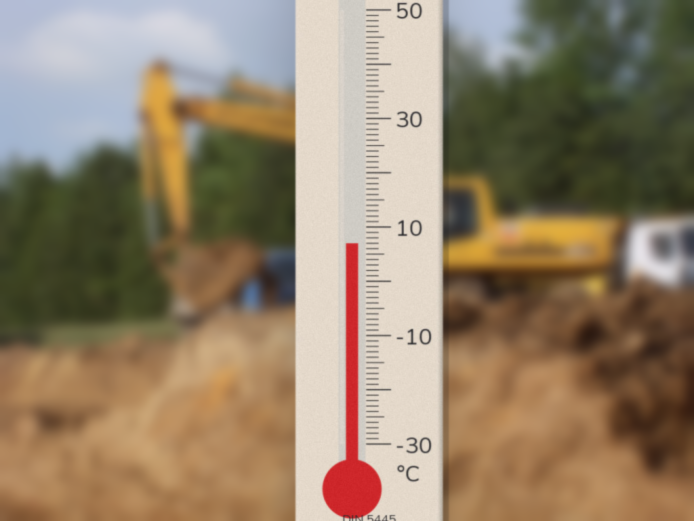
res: 7; °C
